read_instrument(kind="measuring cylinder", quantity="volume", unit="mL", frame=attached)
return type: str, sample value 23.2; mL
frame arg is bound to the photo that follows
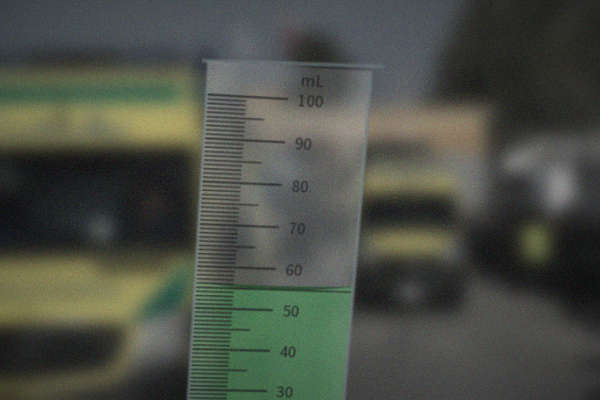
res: 55; mL
